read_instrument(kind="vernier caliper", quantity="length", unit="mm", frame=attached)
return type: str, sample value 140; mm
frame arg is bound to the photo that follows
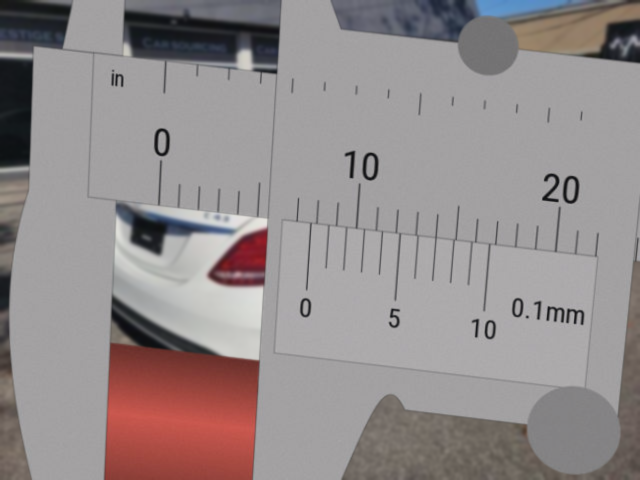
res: 7.7; mm
